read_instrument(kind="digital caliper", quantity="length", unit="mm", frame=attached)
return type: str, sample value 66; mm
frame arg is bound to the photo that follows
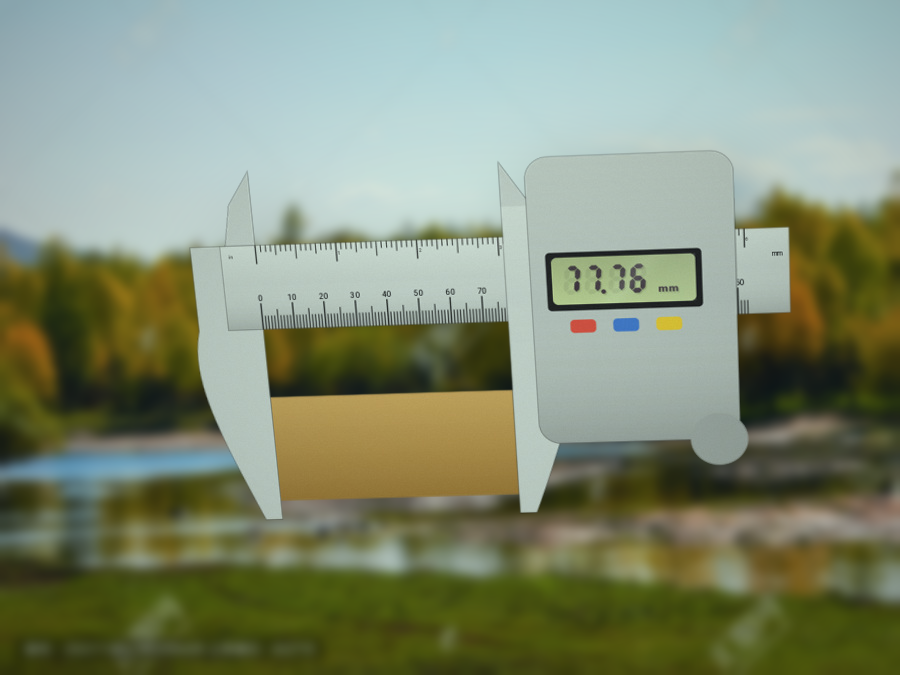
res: 77.76; mm
